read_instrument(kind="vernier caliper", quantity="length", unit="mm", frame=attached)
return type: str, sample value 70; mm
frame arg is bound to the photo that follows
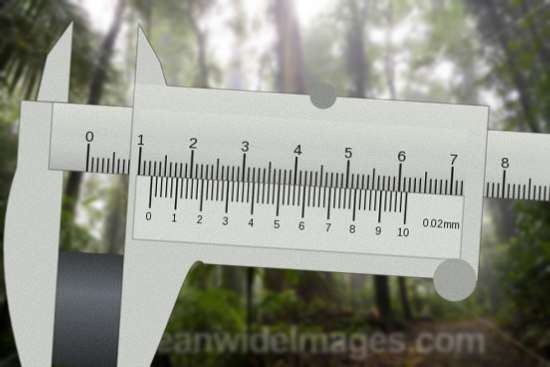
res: 12.5; mm
